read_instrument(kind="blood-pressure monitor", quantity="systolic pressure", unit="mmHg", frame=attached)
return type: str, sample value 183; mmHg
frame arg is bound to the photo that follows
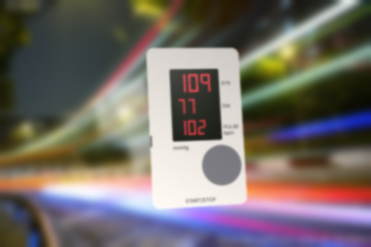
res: 109; mmHg
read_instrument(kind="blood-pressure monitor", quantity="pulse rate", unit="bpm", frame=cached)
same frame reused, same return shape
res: 102; bpm
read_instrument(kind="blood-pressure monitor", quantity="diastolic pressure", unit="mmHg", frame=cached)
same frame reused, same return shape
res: 77; mmHg
